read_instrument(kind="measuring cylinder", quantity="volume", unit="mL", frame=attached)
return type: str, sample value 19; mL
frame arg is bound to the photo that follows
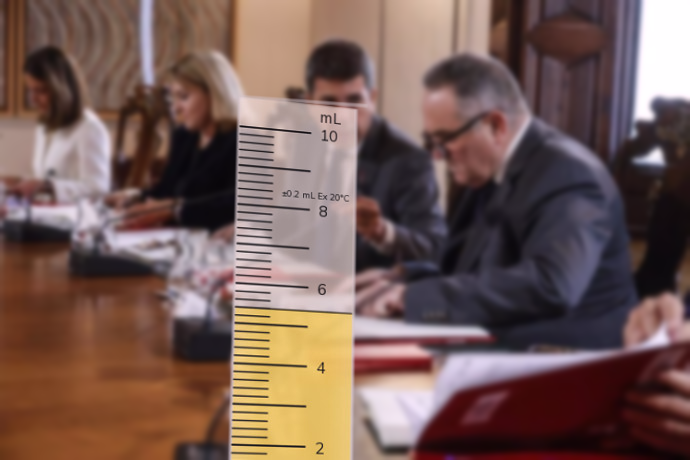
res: 5.4; mL
